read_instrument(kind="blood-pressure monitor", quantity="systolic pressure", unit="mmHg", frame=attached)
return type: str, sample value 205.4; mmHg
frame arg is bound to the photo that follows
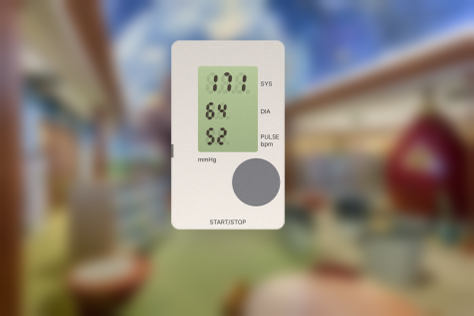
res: 171; mmHg
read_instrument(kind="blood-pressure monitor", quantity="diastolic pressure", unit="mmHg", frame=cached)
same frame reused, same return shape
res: 64; mmHg
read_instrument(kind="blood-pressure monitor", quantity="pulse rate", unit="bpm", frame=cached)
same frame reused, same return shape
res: 52; bpm
